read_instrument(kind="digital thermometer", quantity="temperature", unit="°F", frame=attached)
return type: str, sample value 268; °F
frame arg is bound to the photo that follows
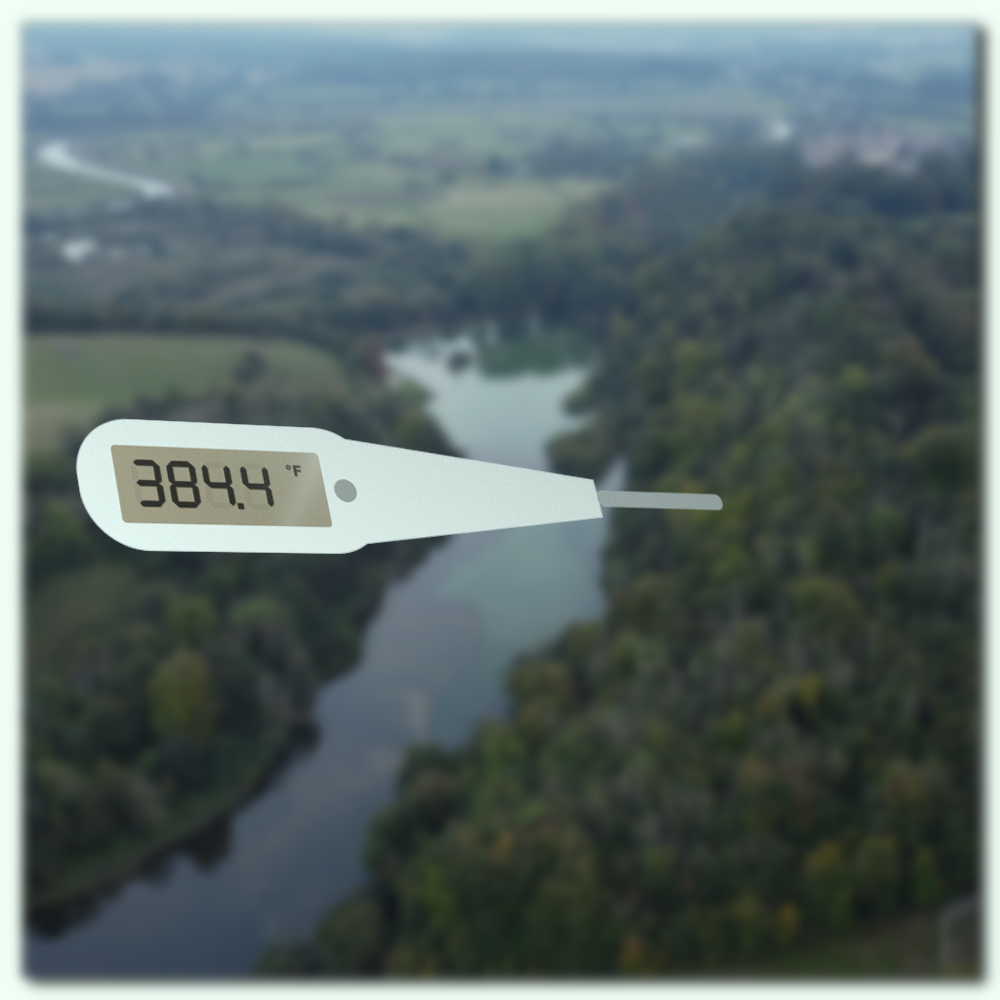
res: 384.4; °F
